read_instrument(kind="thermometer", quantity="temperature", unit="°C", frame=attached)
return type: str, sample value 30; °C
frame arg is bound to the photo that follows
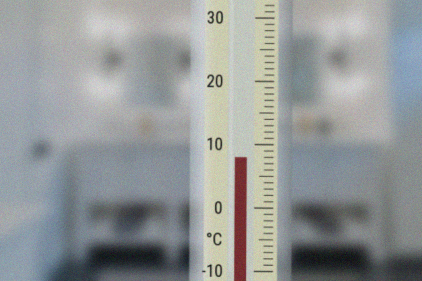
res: 8; °C
